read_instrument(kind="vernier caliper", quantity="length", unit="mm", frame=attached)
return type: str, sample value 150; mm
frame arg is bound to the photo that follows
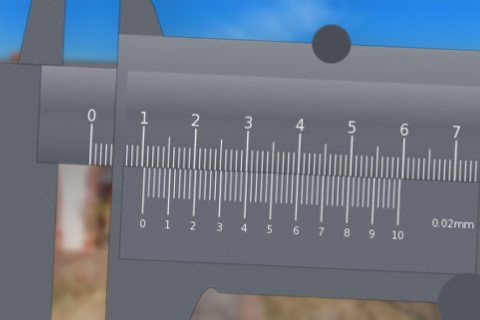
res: 10.5; mm
